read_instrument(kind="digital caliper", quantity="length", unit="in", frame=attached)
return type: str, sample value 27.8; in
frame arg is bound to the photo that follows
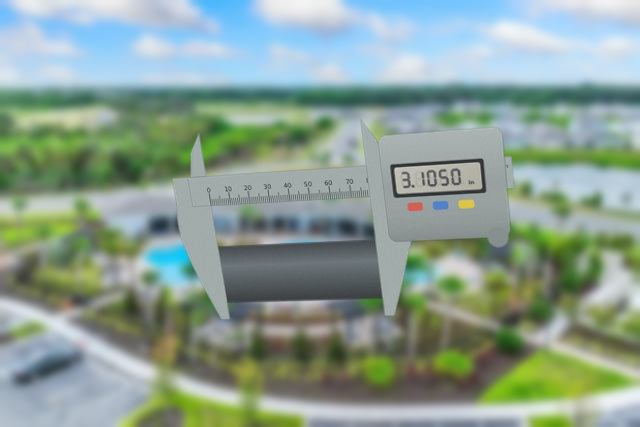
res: 3.1050; in
